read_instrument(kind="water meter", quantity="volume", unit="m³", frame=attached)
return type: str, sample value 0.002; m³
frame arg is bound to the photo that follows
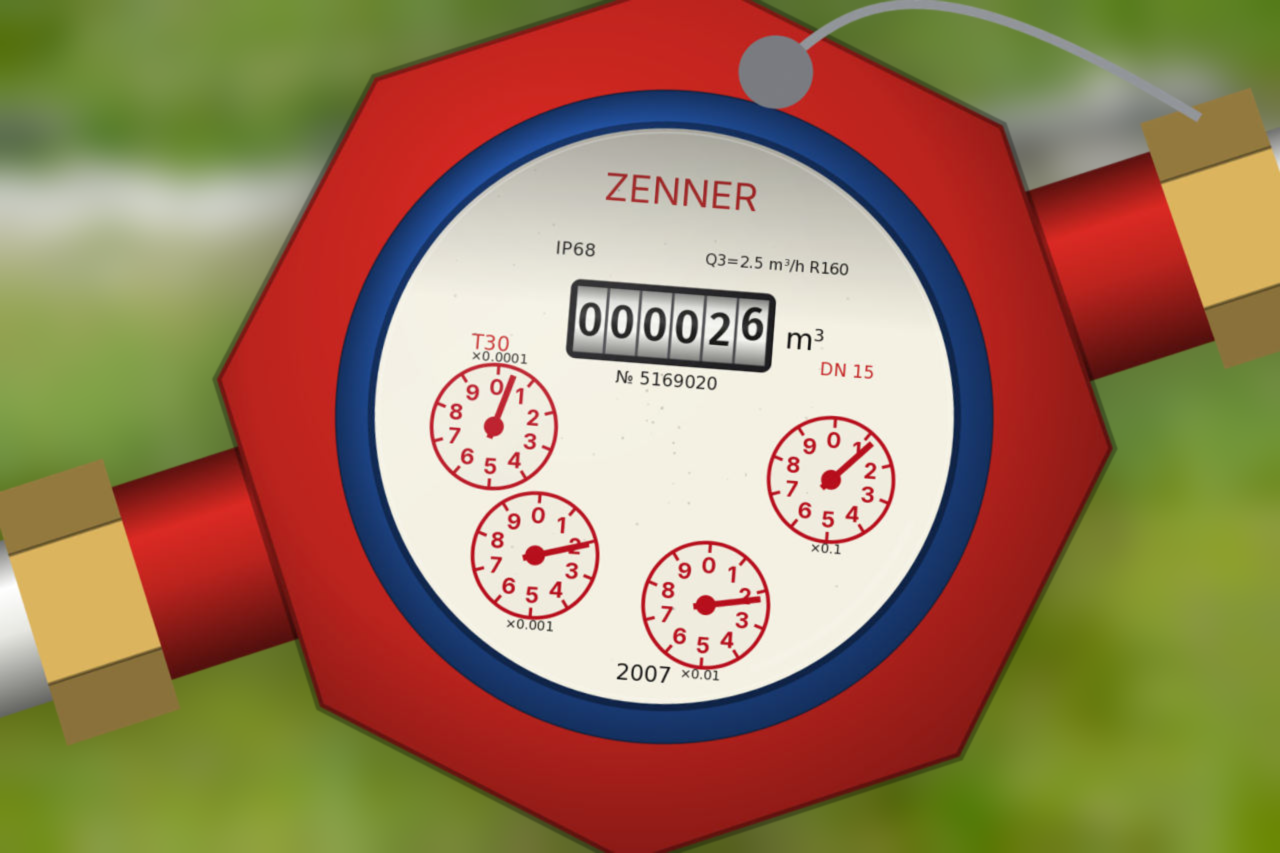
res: 26.1220; m³
